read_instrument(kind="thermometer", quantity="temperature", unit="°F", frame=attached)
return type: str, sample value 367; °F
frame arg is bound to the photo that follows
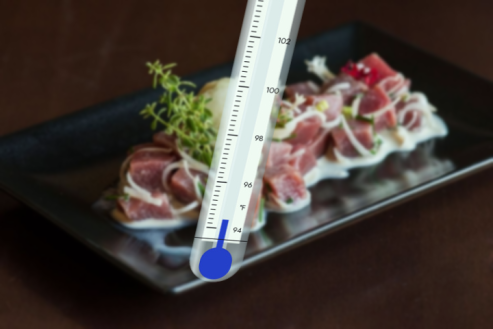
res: 94.4; °F
